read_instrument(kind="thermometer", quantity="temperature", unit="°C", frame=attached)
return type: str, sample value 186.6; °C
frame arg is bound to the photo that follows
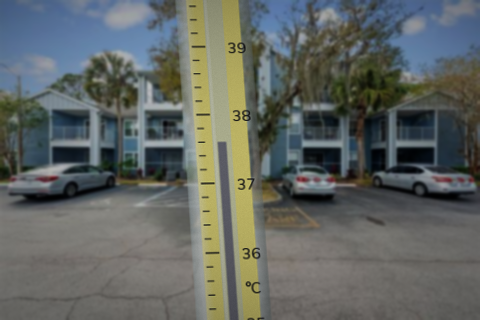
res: 37.6; °C
